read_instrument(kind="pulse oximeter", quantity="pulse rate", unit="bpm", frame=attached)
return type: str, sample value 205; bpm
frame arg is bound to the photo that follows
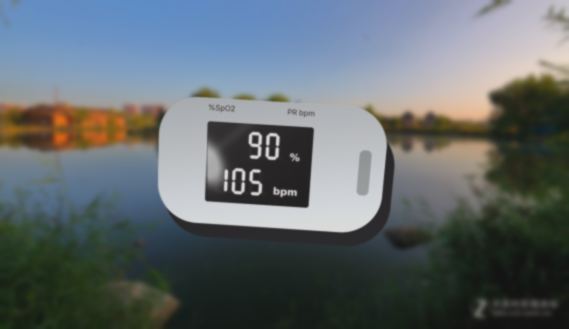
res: 105; bpm
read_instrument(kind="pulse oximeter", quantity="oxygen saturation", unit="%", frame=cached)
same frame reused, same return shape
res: 90; %
